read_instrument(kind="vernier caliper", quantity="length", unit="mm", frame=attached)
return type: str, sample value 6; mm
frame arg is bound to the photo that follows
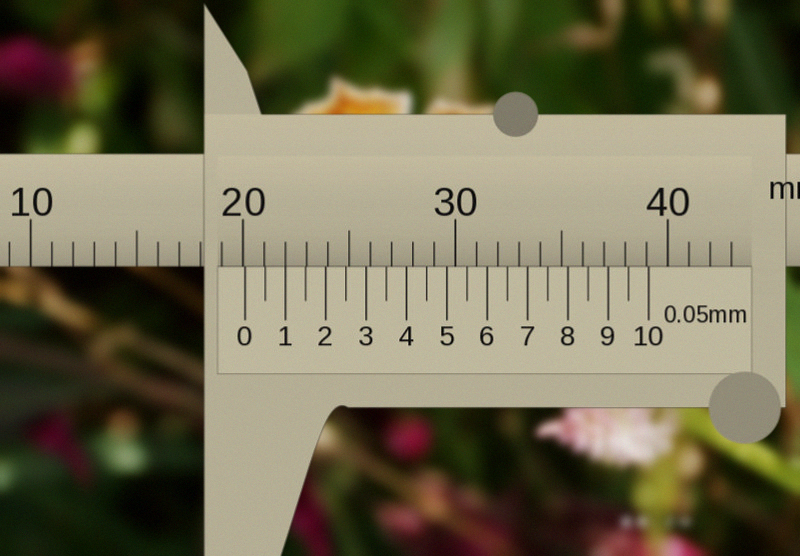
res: 20.1; mm
